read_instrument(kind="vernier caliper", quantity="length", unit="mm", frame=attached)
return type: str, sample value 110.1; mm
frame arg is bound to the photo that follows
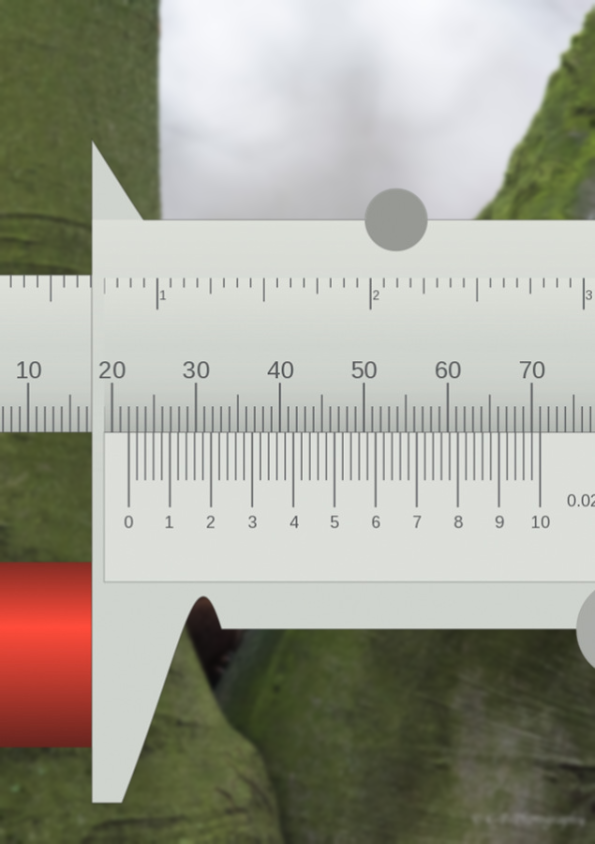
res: 22.0; mm
